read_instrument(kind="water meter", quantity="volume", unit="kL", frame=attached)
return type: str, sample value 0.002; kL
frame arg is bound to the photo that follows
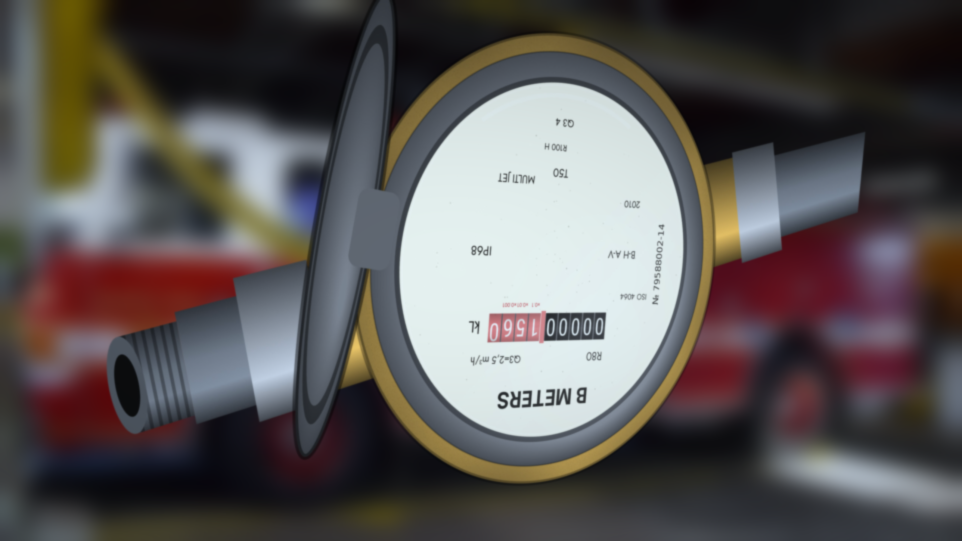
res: 0.1560; kL
